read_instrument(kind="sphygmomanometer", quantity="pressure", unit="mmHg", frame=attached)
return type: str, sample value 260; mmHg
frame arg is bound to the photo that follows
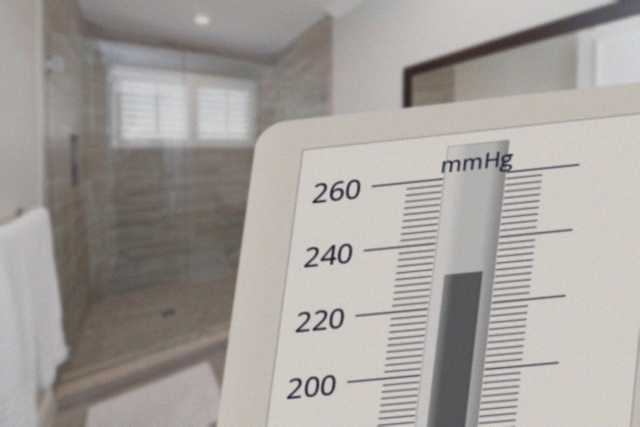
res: 230; mmHg
